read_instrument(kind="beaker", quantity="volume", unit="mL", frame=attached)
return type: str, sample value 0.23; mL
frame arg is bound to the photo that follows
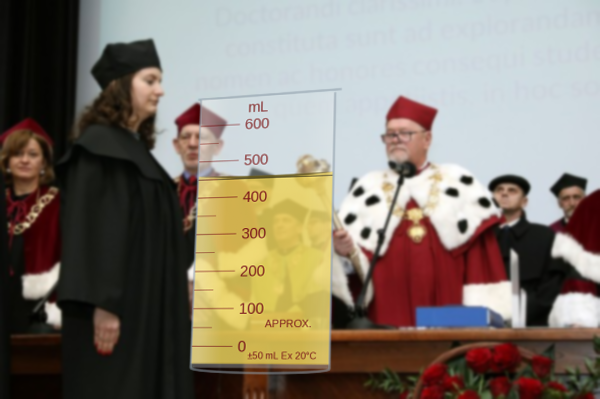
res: 450; mL
